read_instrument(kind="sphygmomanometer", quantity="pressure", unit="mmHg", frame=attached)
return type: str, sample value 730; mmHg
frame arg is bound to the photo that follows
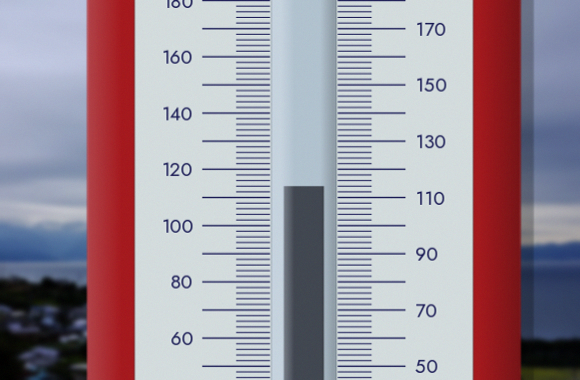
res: 114; mmHg
